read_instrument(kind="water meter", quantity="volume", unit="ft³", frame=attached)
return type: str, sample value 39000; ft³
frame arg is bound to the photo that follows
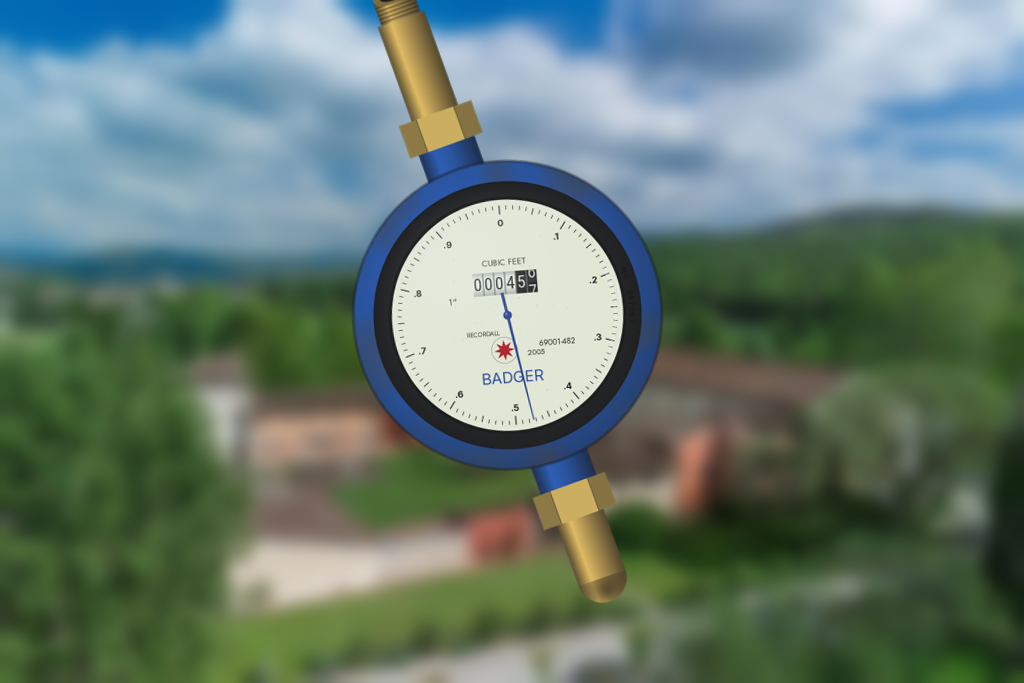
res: 456.47; ft³
